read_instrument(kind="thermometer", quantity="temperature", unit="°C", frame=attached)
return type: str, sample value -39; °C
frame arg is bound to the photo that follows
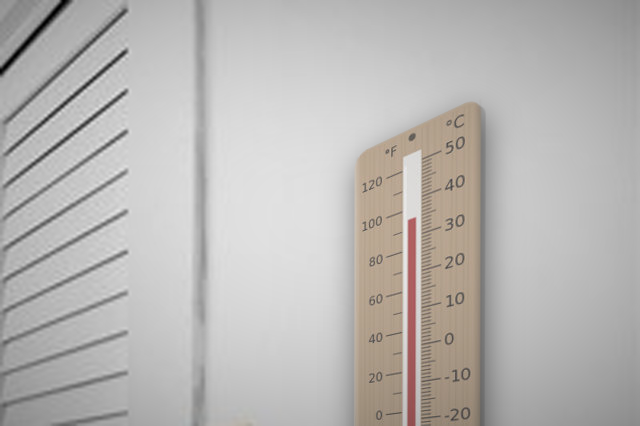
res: 35; °C
